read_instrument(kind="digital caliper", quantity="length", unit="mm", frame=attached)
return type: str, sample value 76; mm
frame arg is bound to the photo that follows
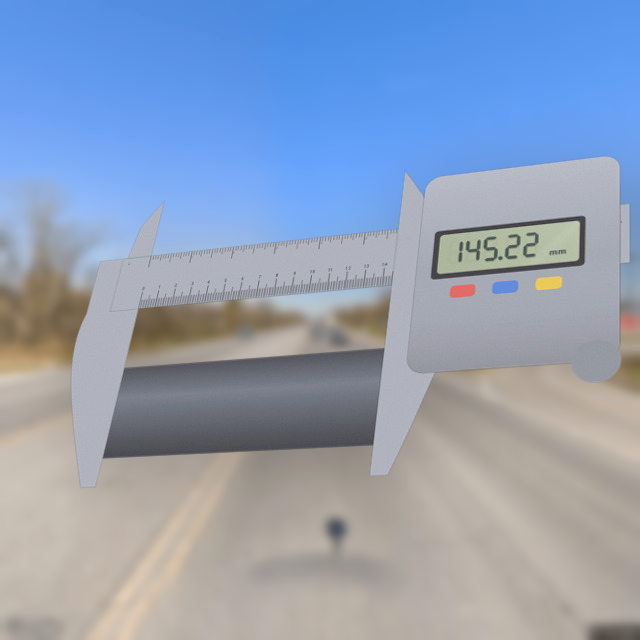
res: 145.22; mm
